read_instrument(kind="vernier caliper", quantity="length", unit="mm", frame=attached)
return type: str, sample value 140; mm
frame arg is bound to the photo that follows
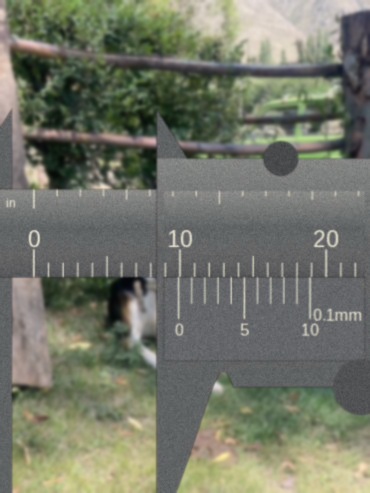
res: 9.9; mm
